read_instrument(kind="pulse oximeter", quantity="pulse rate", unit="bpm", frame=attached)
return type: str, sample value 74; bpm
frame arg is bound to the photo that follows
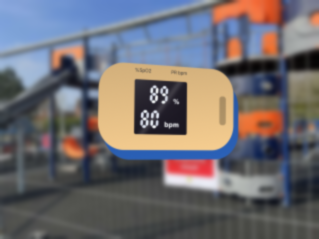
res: 80; bpm
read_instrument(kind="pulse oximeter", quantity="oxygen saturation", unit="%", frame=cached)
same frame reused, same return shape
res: 89; %
